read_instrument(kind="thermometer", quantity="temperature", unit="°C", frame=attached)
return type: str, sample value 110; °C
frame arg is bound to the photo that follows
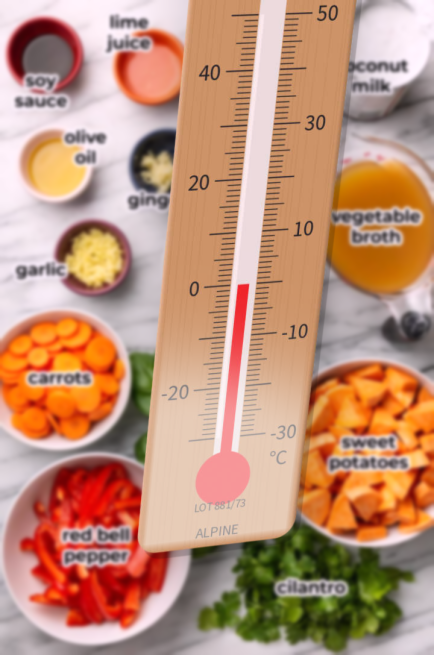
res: 0; °C
